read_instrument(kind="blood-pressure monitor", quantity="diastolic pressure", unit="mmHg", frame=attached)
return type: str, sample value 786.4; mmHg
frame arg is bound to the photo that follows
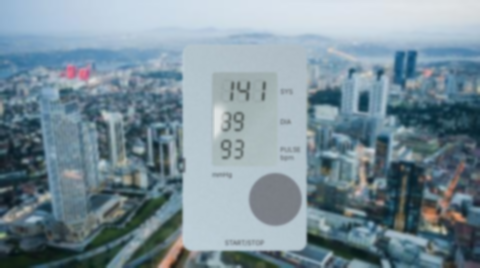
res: 89; mmHg
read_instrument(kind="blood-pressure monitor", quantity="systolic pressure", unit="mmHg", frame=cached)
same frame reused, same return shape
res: 141; mmHg
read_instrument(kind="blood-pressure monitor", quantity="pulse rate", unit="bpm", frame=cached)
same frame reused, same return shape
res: 93; bpm
